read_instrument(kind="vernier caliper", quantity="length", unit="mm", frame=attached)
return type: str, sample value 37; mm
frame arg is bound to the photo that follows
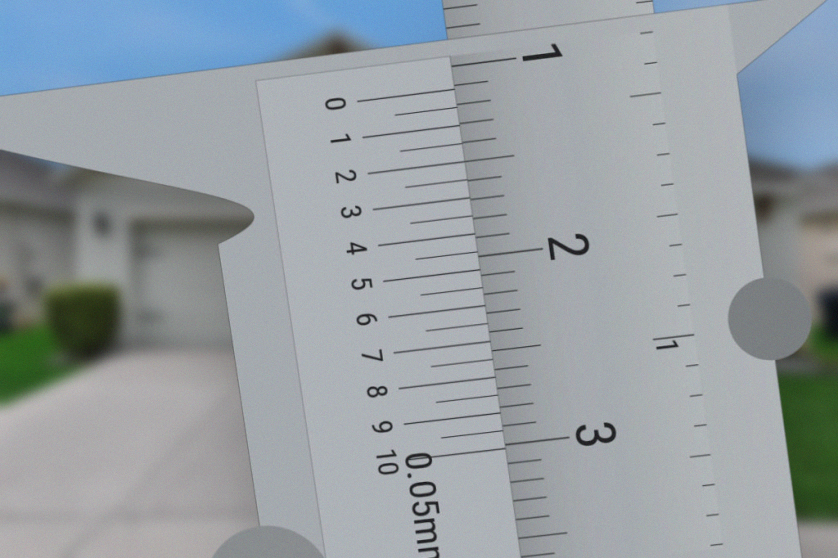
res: 11.2; mm
